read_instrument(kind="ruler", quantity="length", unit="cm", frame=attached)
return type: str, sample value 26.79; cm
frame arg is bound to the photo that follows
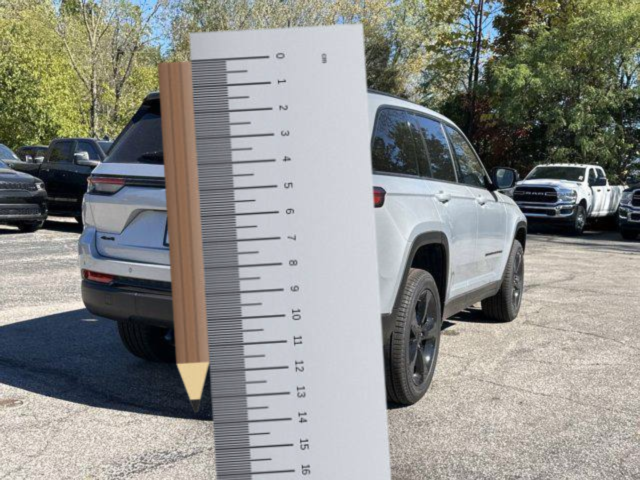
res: 13.5; cm
